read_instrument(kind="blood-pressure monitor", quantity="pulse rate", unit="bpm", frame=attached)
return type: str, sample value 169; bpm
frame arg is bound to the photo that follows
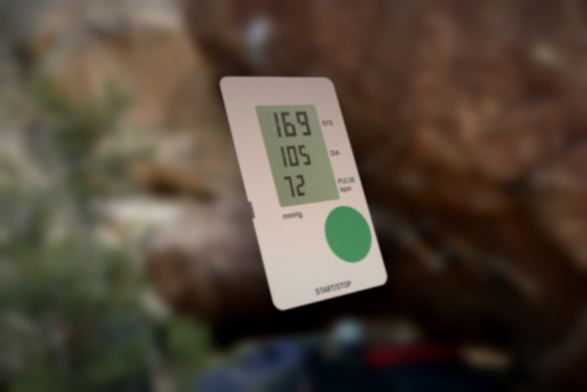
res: 72; bpm
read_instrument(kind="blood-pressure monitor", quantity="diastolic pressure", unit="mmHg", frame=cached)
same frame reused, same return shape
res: 105; mmHg
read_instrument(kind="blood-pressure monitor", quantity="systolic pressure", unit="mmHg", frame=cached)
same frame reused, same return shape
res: 169; mmHg
